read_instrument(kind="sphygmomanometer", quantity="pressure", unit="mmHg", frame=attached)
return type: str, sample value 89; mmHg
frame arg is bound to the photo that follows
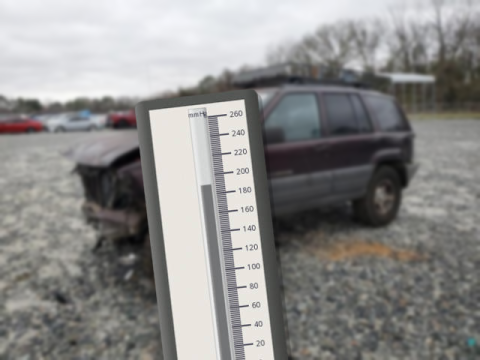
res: 190; mmHg
